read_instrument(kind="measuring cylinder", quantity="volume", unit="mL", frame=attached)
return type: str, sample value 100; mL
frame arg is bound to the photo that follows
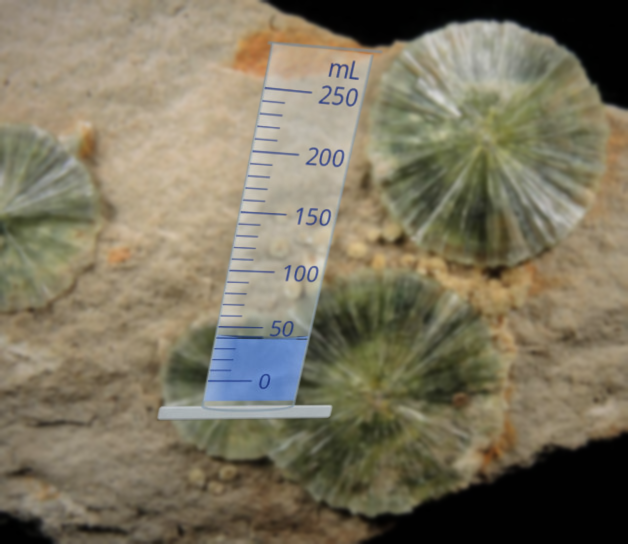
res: 40; mL
